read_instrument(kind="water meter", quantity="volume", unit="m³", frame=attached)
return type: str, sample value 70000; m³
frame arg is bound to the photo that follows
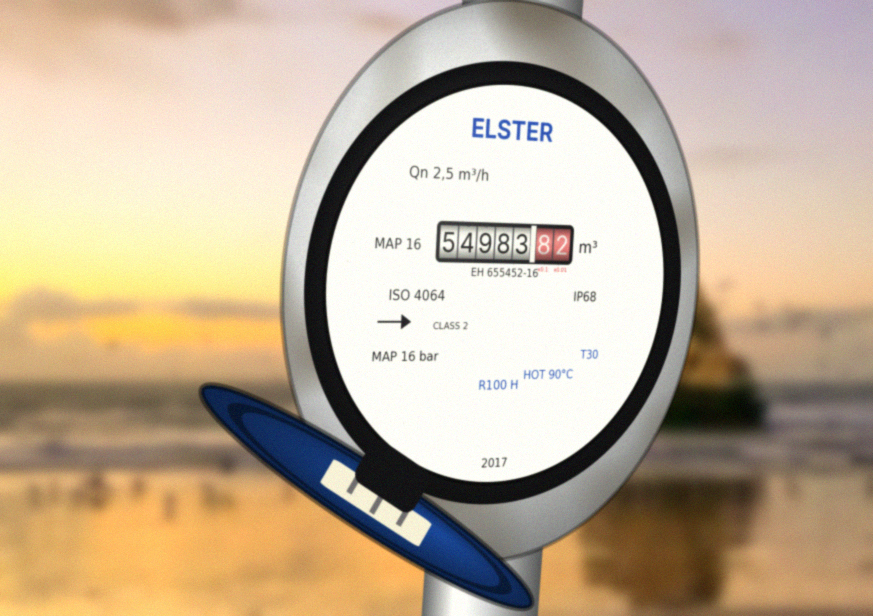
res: 54983.82; m³
